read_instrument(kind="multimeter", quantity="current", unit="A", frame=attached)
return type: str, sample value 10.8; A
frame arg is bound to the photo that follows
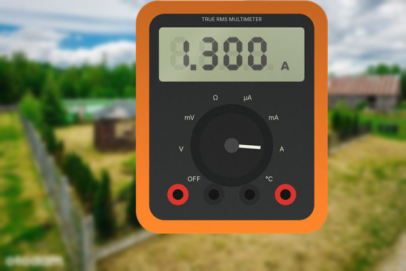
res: 1.300; A
